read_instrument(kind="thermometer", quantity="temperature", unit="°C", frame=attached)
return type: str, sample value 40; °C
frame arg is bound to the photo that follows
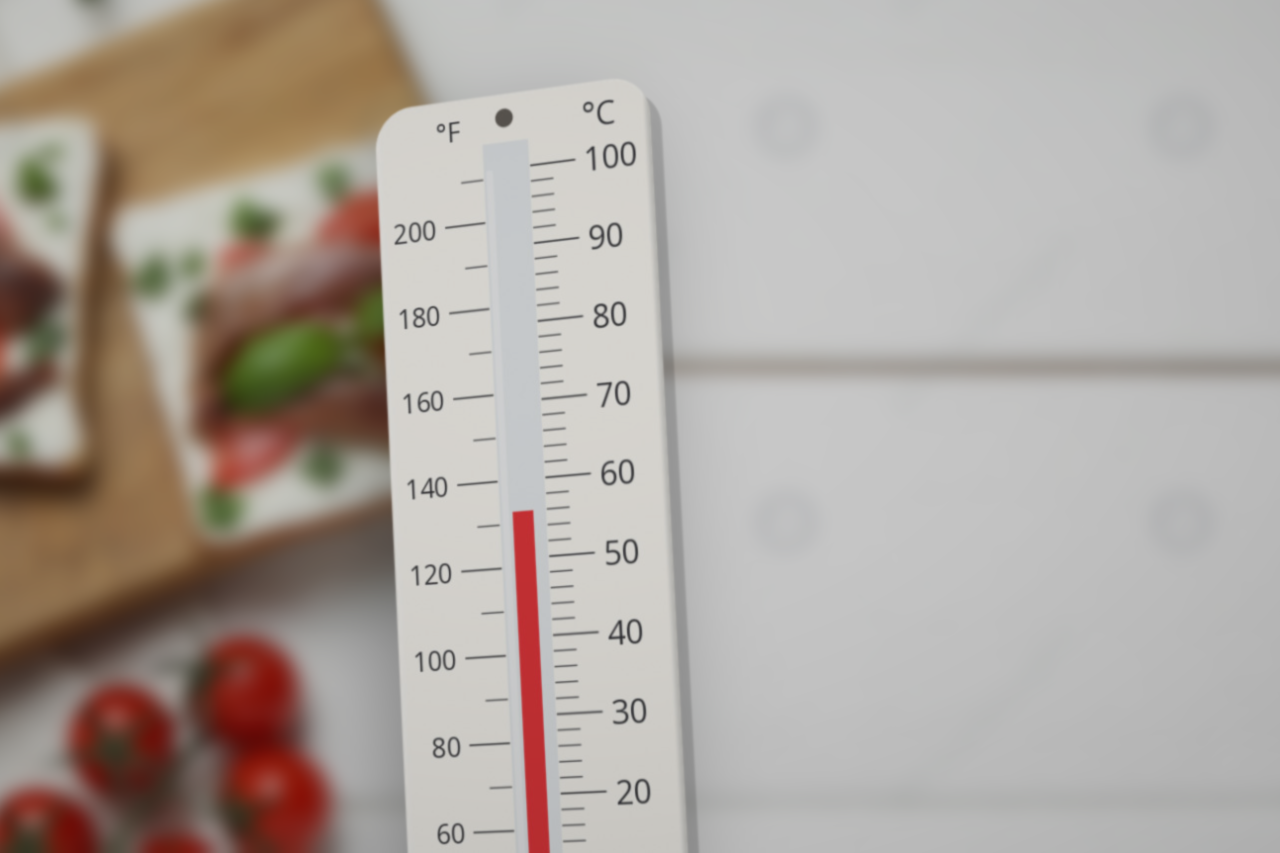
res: 56; °C
